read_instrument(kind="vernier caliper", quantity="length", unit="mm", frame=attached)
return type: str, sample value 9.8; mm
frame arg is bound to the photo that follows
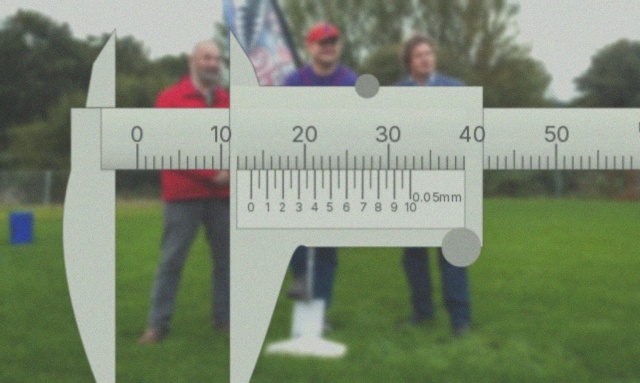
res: 13.6; mm
